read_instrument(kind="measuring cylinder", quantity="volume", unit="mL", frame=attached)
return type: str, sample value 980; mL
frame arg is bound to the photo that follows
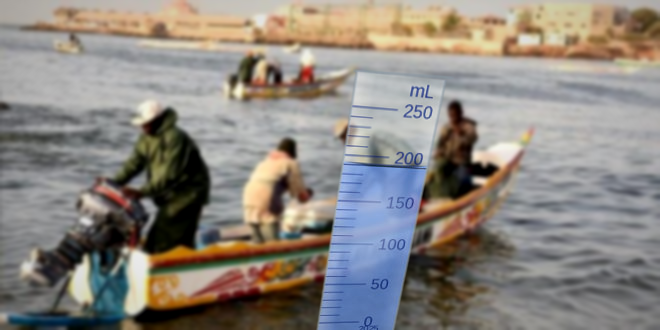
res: 190; mL
